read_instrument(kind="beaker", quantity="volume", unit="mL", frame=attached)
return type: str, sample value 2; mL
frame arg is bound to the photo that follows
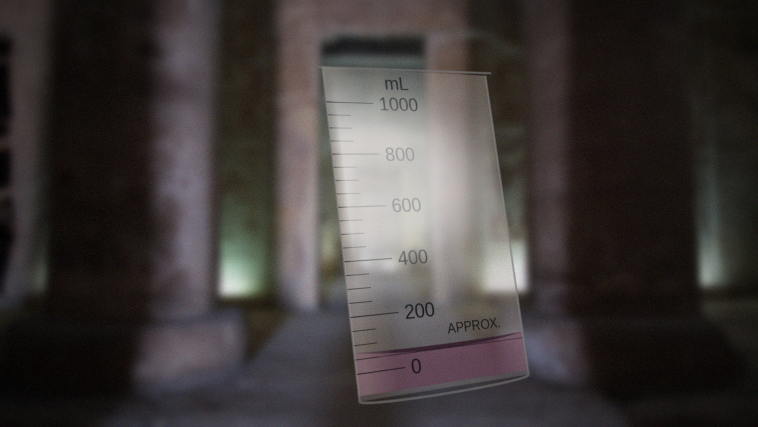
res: 50; mL
